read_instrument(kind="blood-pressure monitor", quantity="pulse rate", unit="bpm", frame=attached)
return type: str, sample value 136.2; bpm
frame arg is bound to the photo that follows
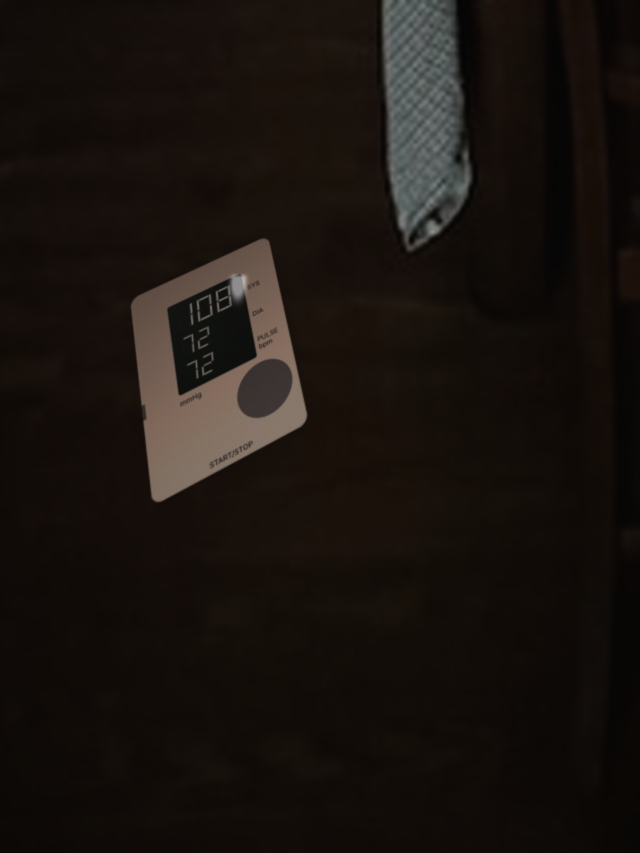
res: 72; bpm
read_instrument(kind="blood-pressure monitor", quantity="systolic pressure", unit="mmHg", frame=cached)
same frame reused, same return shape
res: 108; mmHg
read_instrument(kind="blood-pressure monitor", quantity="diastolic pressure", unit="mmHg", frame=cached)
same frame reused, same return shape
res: 72; mmHg
